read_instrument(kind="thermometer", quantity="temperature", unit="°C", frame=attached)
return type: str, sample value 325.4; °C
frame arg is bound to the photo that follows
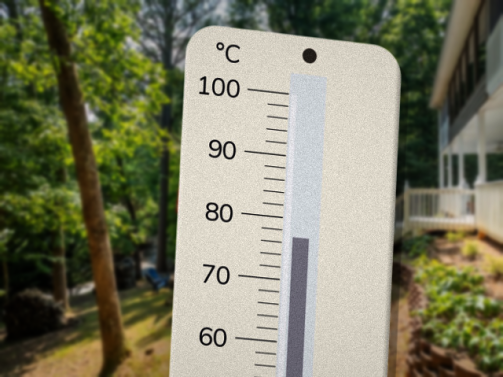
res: 77; °C
